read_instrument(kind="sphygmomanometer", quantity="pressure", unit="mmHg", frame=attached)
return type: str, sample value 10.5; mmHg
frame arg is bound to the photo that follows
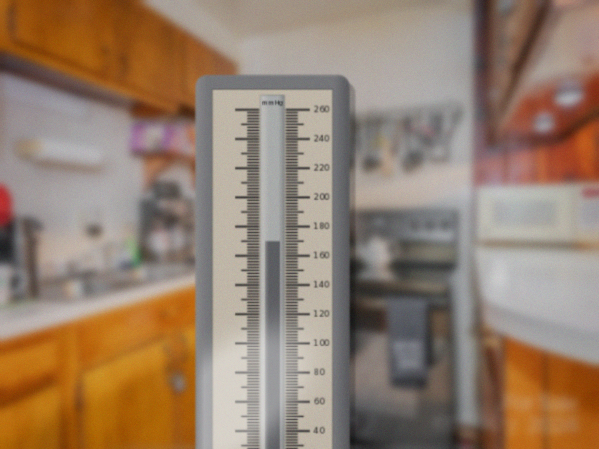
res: 170; mmHg
